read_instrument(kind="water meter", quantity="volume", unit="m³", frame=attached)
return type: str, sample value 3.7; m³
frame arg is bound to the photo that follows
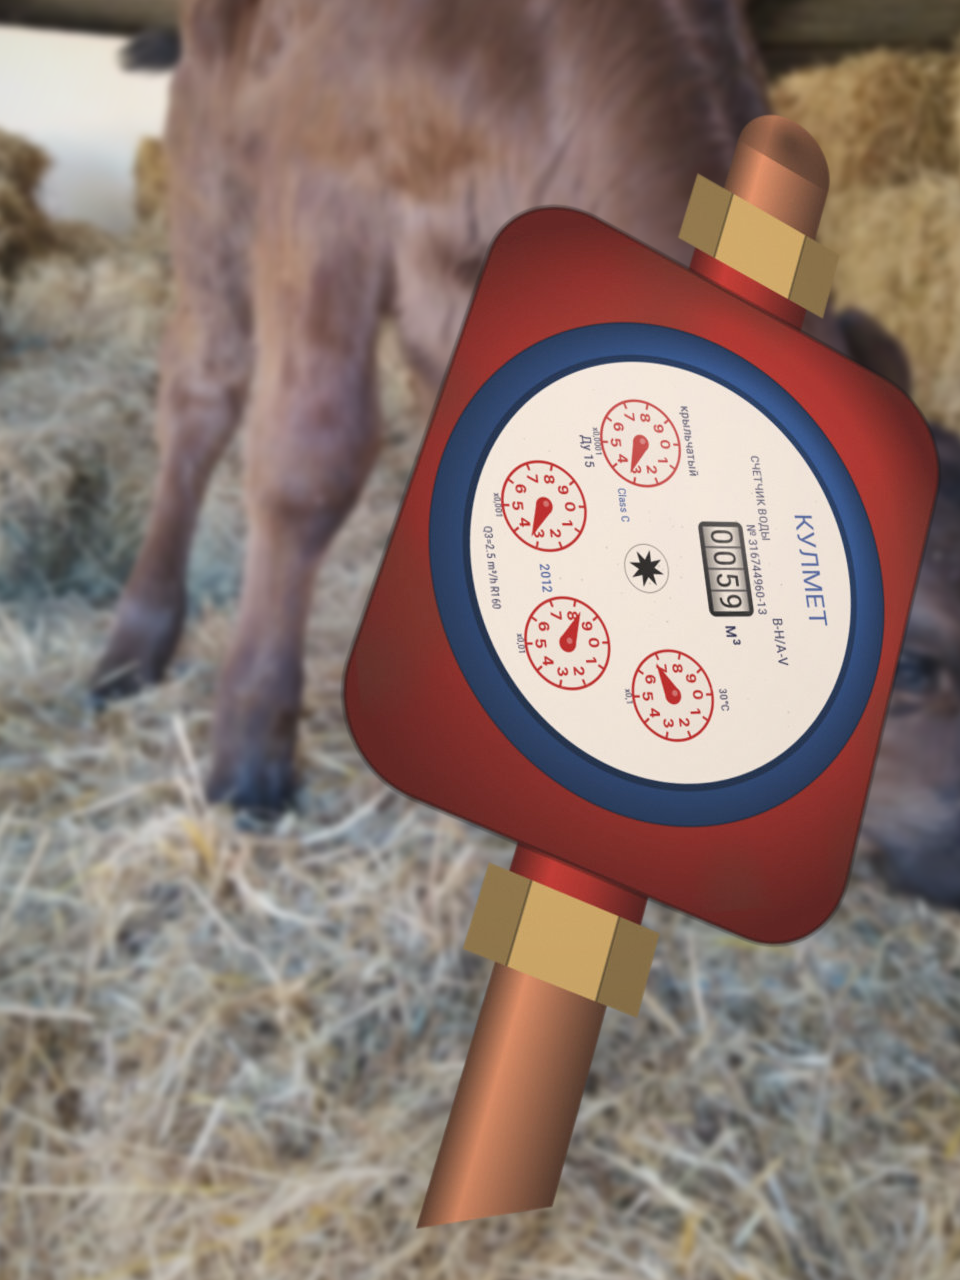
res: 59.6833; m³
